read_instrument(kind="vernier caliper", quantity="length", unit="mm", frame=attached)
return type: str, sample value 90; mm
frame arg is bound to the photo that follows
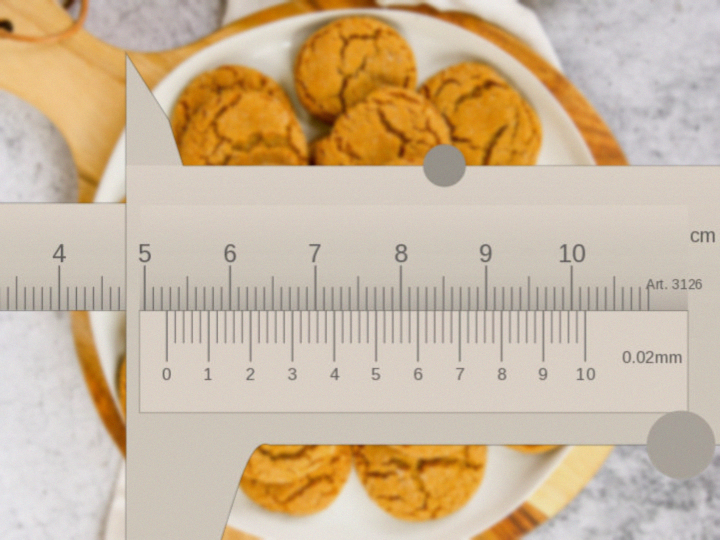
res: 52.6; mm
